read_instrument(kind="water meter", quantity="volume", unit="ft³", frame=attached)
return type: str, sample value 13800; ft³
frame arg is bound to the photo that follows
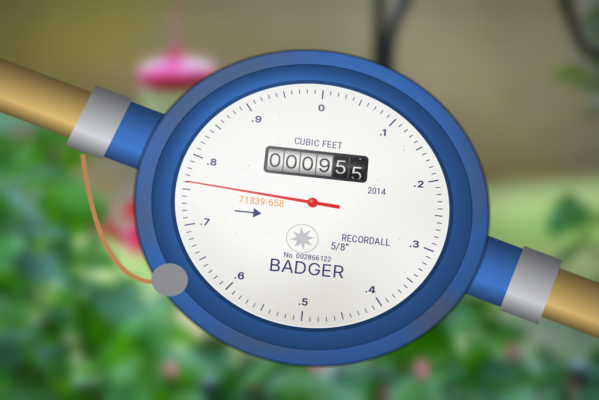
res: 954.76; ft³
